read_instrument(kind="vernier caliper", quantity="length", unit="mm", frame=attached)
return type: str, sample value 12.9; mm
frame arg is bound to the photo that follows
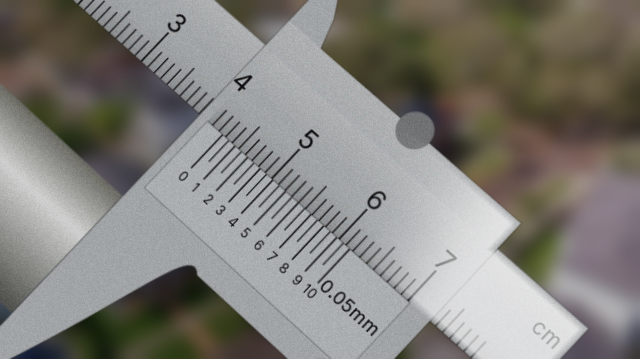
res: 42.6; mm
